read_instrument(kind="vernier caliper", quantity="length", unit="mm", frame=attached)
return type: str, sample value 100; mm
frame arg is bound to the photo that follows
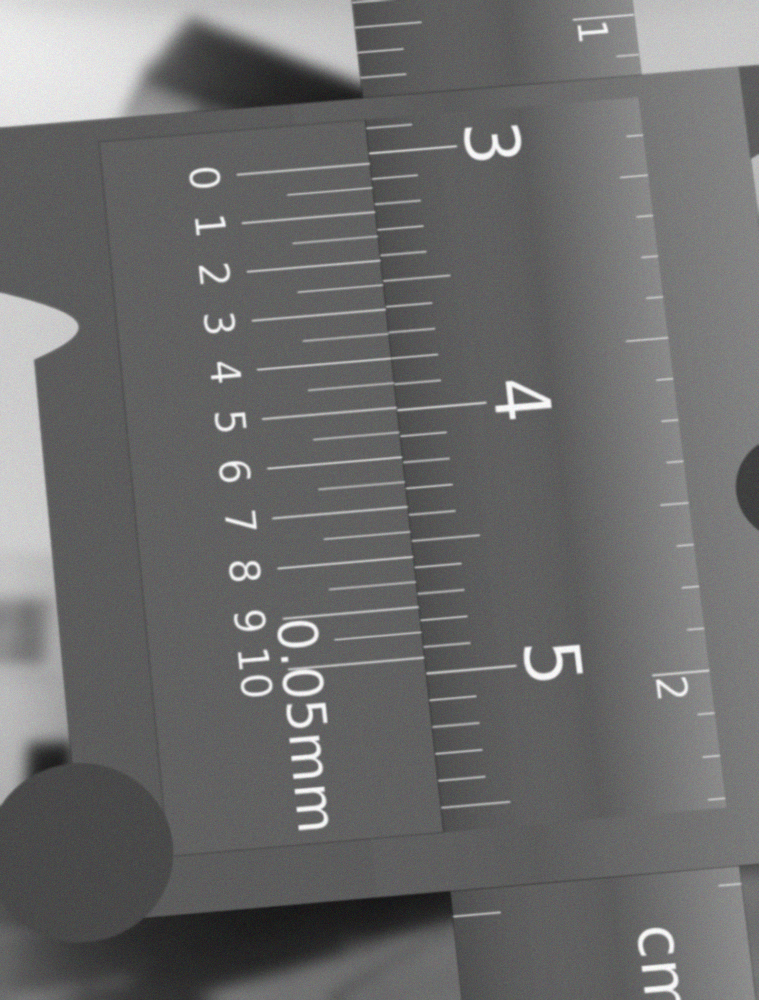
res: 30.4; mm
